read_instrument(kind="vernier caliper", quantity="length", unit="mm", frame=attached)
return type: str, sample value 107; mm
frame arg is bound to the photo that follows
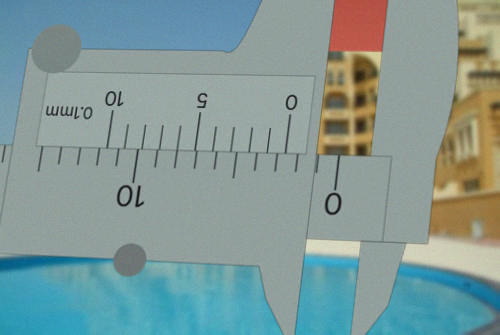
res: 2.6; mm
